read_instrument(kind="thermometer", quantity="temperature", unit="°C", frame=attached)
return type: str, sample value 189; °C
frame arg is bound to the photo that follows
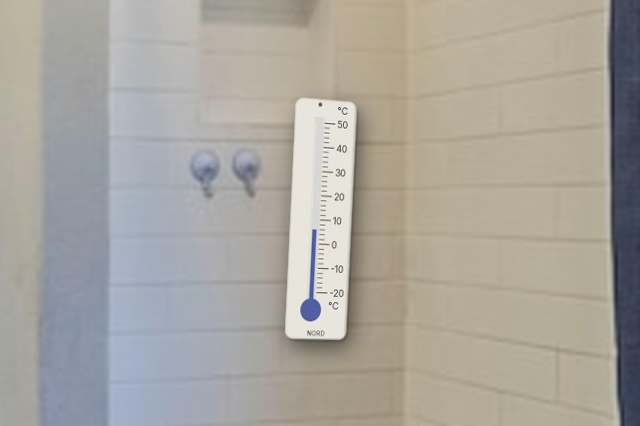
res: 6; °C
